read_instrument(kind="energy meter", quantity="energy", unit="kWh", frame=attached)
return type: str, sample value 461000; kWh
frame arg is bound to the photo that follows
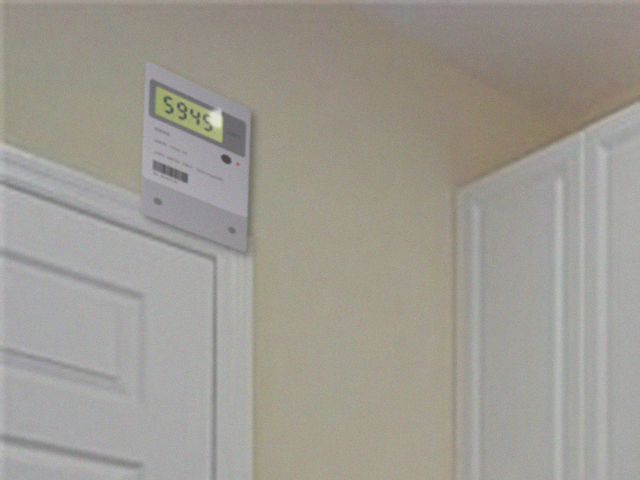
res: 5945; kWh
